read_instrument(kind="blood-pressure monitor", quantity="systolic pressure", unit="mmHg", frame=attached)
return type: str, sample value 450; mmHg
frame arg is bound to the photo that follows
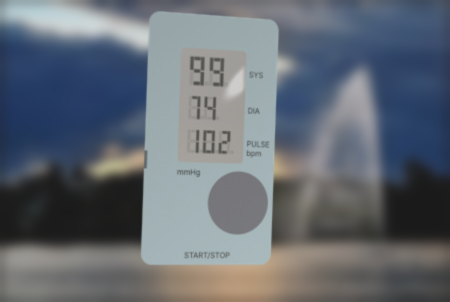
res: 99; mmHg
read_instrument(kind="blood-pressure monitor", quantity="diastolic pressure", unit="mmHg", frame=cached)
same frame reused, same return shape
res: 74; mmHg
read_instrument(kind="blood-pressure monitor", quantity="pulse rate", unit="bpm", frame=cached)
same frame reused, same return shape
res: 102; bpm
